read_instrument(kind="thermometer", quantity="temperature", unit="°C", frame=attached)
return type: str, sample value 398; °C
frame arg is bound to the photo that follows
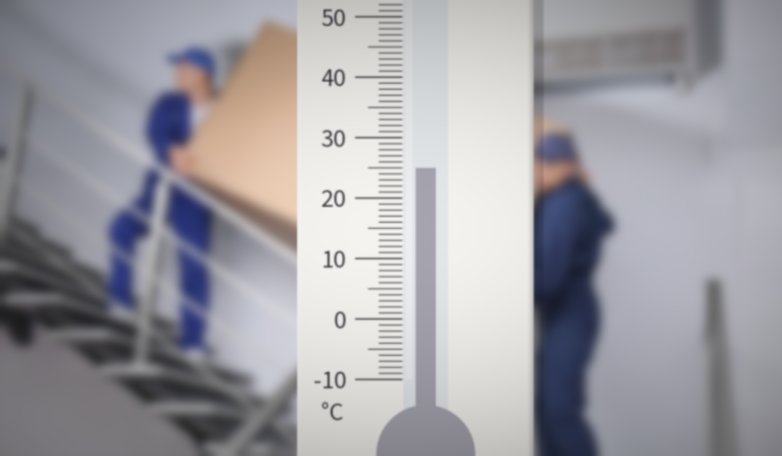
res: 25; °C
